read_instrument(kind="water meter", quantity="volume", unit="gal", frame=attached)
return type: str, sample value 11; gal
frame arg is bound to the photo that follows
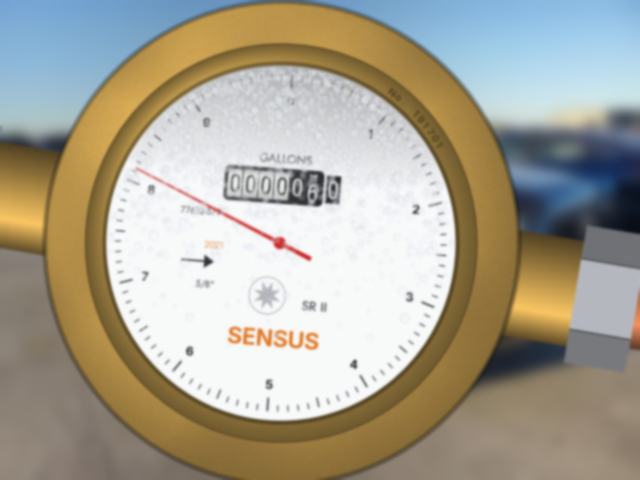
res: 58.1; gal
